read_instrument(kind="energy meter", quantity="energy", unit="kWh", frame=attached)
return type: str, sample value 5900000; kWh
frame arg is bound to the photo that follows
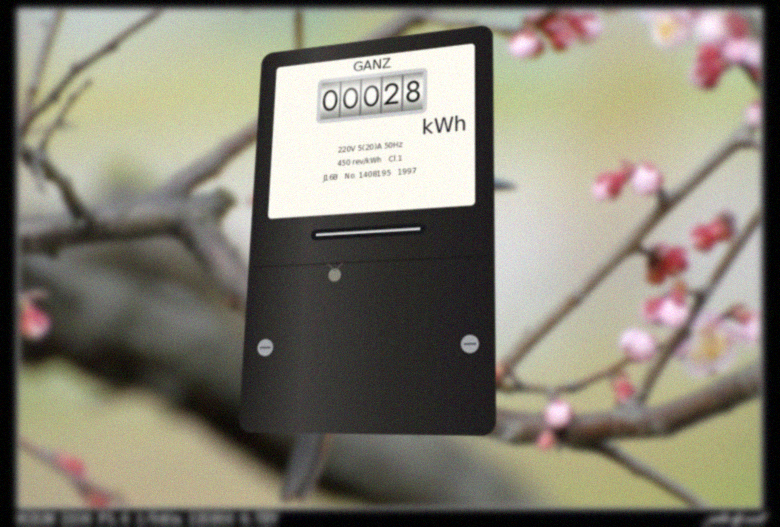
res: 28; kWh
